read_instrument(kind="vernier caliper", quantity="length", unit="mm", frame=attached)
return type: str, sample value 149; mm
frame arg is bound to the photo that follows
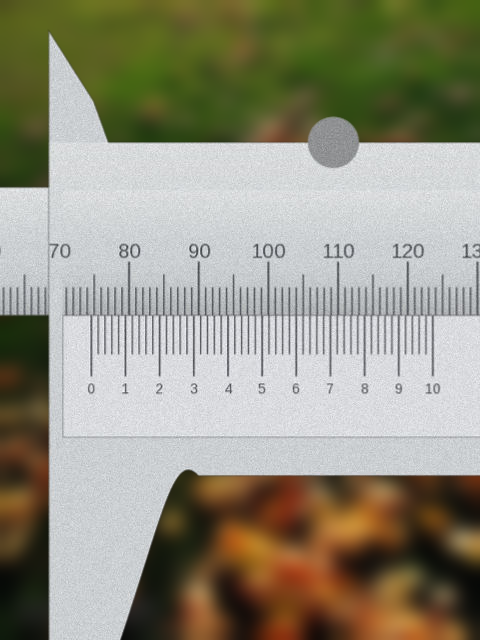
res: 74.6; mm
